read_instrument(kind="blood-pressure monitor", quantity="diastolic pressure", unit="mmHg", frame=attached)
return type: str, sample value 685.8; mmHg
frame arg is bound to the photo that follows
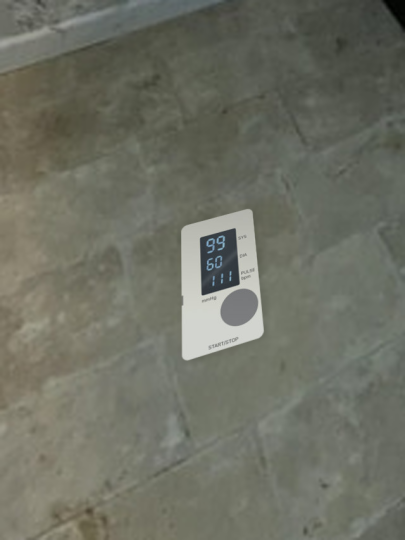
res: 60; mmHg
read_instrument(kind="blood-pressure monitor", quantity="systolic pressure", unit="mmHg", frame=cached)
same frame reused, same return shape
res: 99; mmHg
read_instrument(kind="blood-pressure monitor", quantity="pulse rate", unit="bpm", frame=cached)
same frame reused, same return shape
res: 111; bpm
